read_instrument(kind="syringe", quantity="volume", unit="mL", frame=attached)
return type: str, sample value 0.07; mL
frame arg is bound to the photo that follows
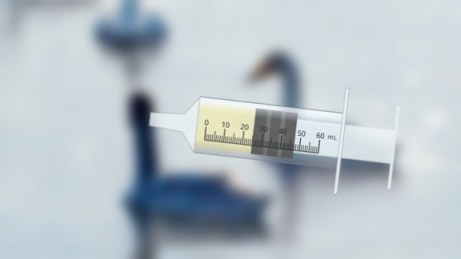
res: 25; mL
